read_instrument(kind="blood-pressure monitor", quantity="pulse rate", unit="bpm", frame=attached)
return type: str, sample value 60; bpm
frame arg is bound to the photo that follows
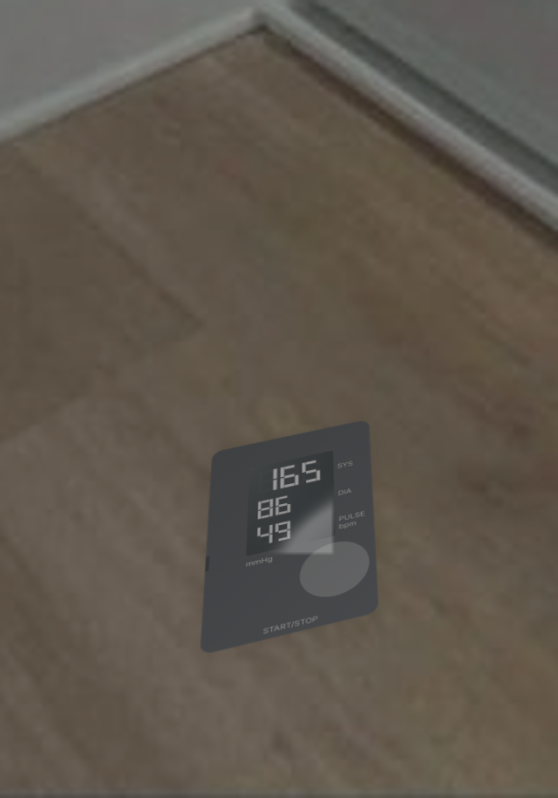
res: 49; bpm
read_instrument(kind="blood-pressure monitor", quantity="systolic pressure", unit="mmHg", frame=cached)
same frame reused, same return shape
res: 165; mmHg
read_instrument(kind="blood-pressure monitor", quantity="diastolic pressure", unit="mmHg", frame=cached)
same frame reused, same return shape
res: 86; mmHg
